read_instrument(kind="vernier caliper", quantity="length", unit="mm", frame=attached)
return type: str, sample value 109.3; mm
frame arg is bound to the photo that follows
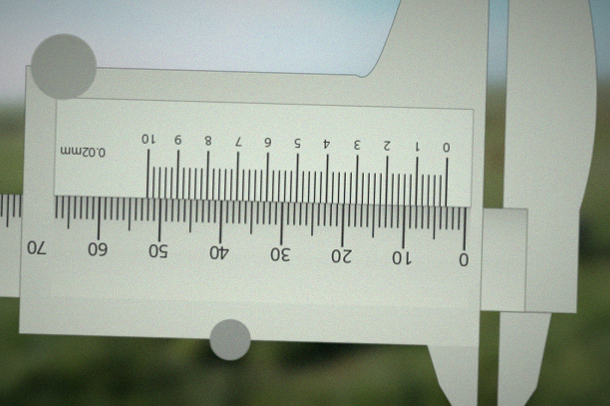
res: 3.2; mm
